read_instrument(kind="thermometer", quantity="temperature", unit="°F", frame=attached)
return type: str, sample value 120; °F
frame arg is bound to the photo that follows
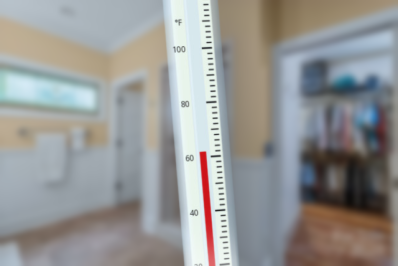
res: 62; °F
